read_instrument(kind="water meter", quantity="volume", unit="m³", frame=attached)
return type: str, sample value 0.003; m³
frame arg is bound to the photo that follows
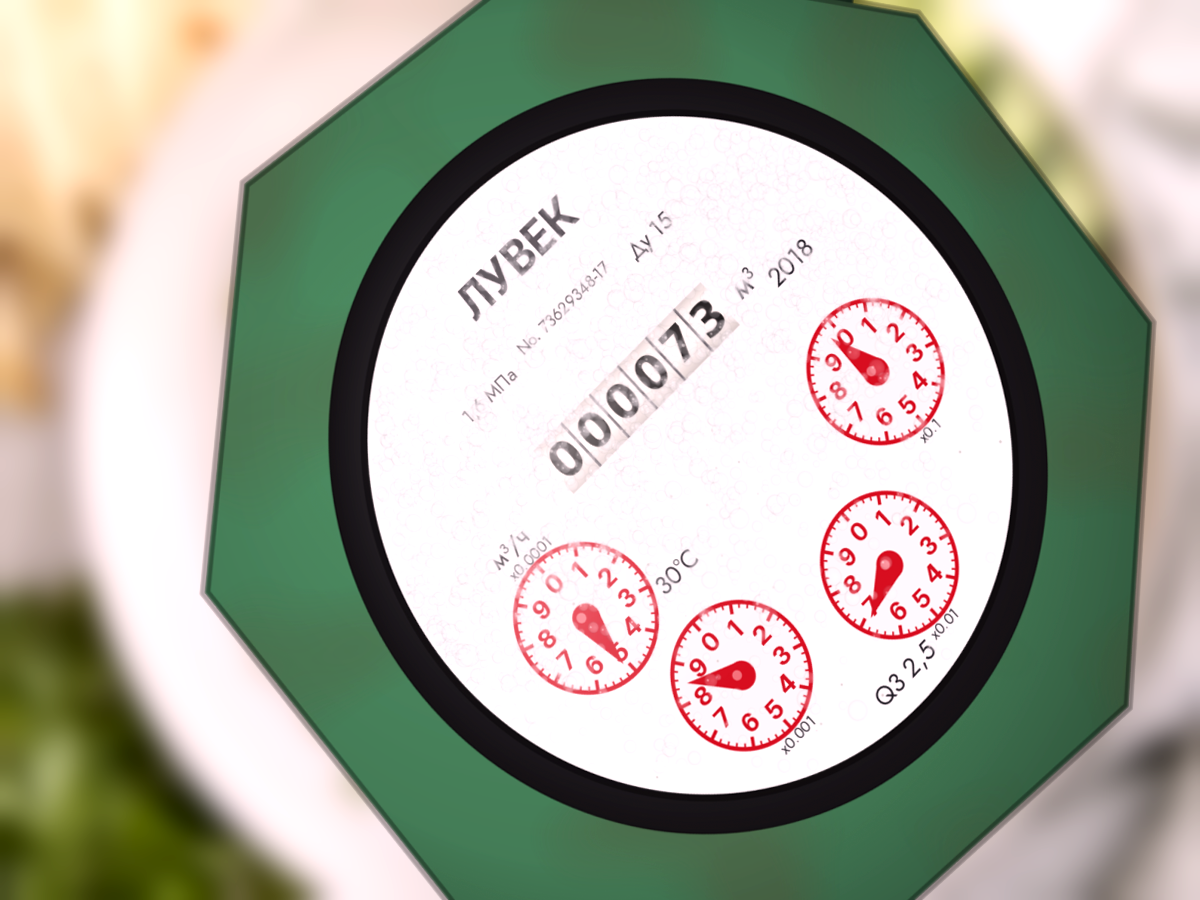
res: 72.9685; m³
